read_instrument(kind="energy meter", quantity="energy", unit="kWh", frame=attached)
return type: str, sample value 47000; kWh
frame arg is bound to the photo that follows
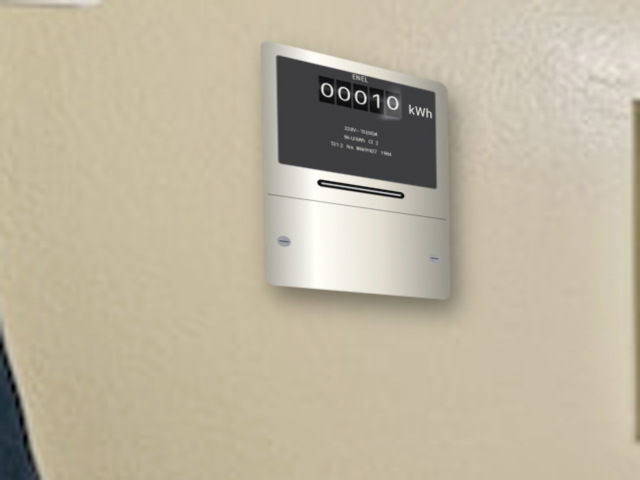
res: 10; kWh
